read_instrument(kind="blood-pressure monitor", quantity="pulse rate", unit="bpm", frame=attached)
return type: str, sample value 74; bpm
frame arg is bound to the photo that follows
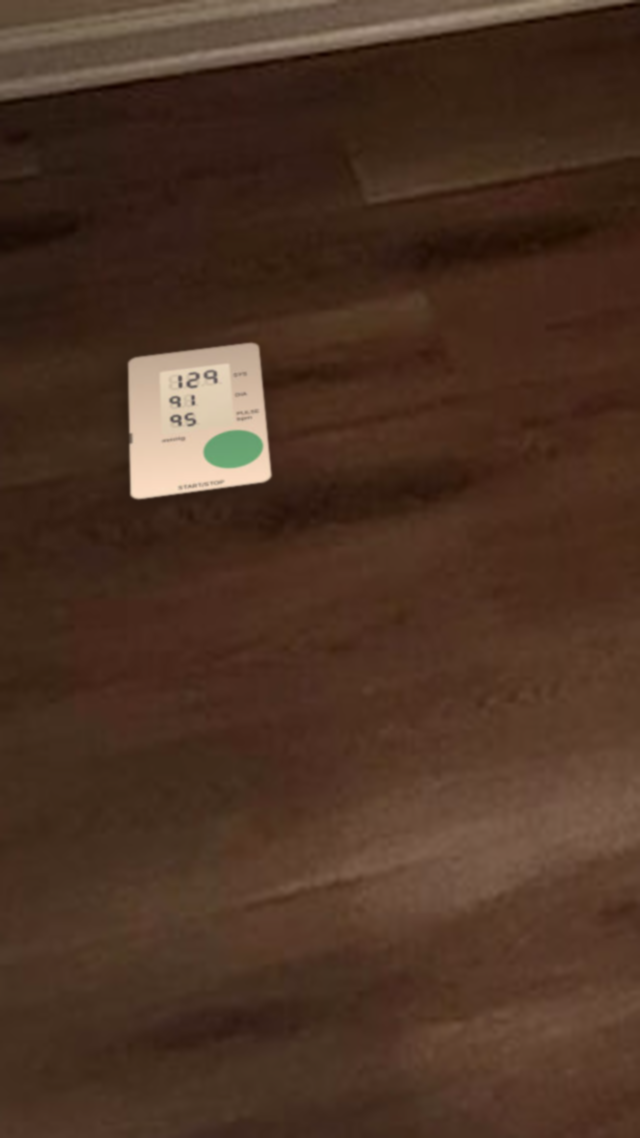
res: 95; bpm
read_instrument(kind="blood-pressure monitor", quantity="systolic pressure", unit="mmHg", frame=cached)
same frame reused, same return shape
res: 129; mmHg
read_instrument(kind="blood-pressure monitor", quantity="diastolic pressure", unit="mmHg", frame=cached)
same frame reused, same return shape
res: 91; mmHg
